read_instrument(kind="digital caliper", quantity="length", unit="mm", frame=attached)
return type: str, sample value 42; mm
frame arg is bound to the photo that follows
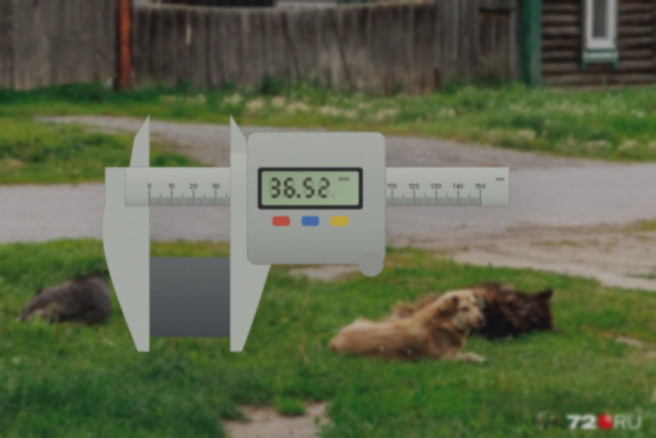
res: 36.52; mm
